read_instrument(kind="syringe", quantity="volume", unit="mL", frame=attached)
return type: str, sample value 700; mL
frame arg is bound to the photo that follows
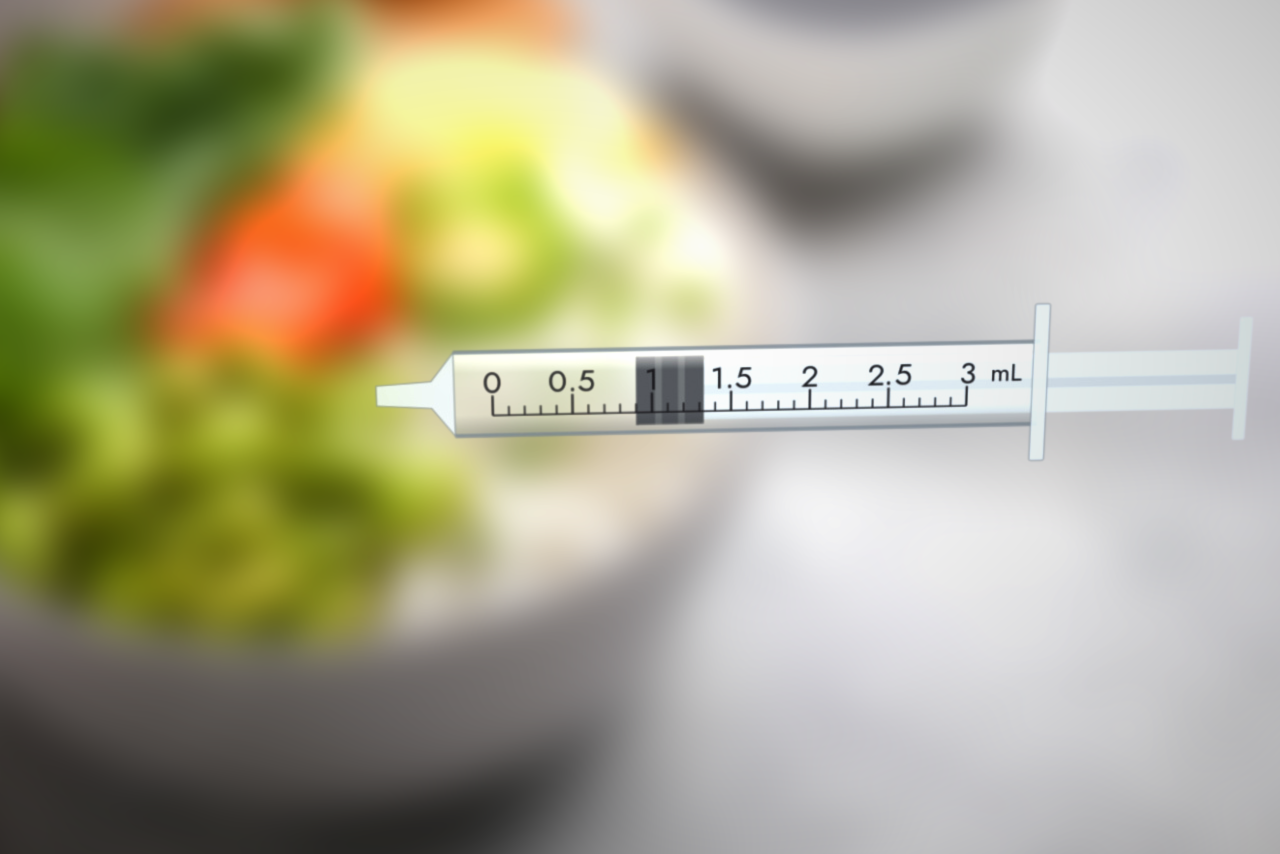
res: 0.9; mL
